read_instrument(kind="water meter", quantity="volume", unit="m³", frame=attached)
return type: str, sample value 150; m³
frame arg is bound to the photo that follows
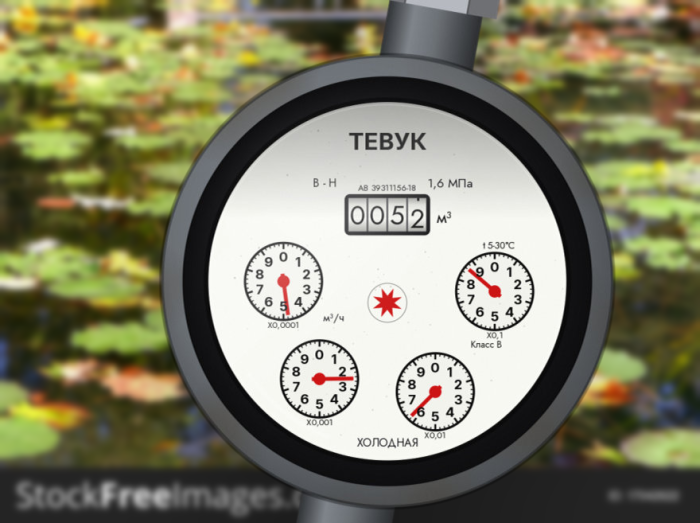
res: 51.8624; m³
